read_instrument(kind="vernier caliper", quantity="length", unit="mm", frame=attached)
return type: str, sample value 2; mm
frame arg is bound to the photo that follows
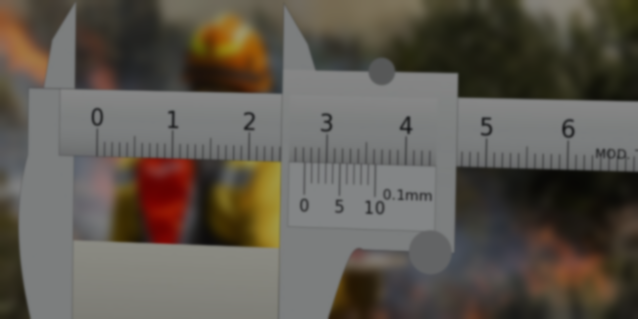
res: 27.2; mm
